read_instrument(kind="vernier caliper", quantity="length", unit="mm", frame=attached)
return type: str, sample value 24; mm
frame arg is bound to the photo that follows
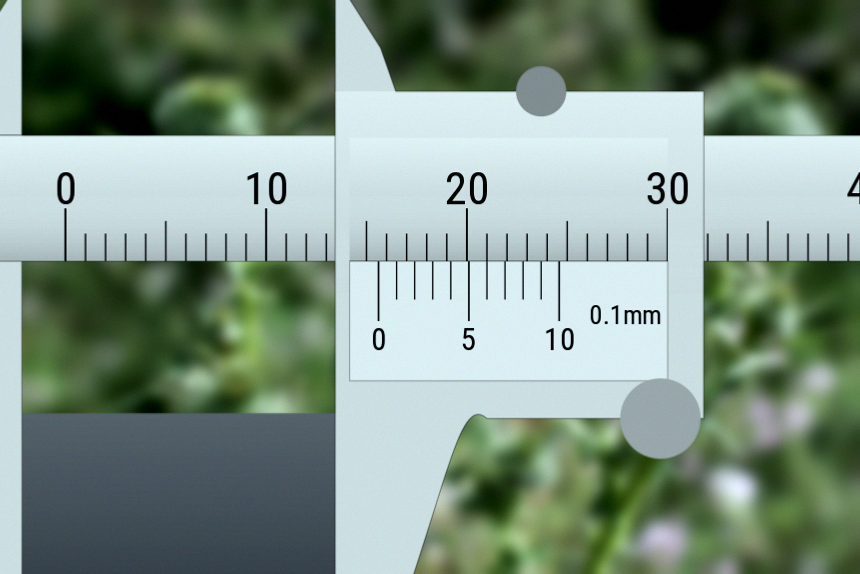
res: 15.6; mm
